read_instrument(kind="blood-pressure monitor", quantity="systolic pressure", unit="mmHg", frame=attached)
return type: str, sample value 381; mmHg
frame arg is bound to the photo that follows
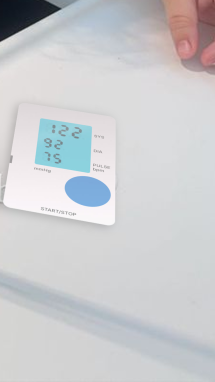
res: 122; mmHg
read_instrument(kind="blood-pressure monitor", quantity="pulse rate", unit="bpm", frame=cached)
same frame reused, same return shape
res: 75; bpm
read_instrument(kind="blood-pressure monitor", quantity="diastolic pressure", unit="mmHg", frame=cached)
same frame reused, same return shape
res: 92; mmHg
